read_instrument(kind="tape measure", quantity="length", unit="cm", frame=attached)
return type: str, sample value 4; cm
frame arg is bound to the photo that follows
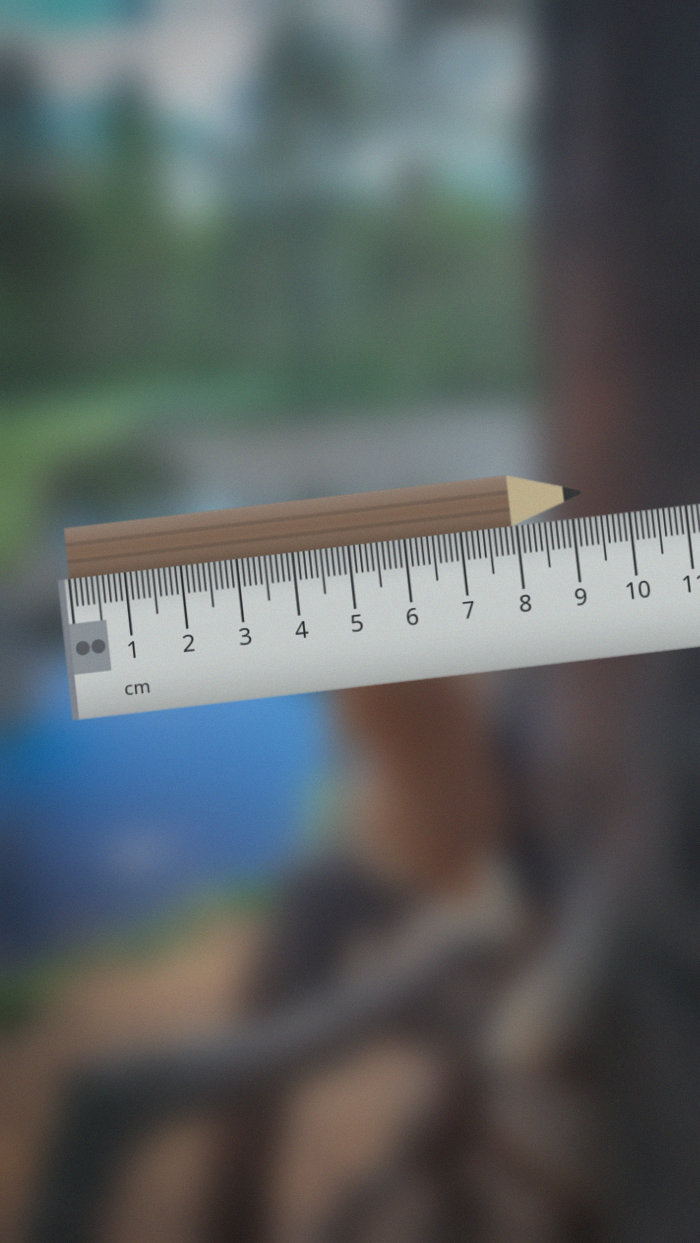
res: 9.2; cm
